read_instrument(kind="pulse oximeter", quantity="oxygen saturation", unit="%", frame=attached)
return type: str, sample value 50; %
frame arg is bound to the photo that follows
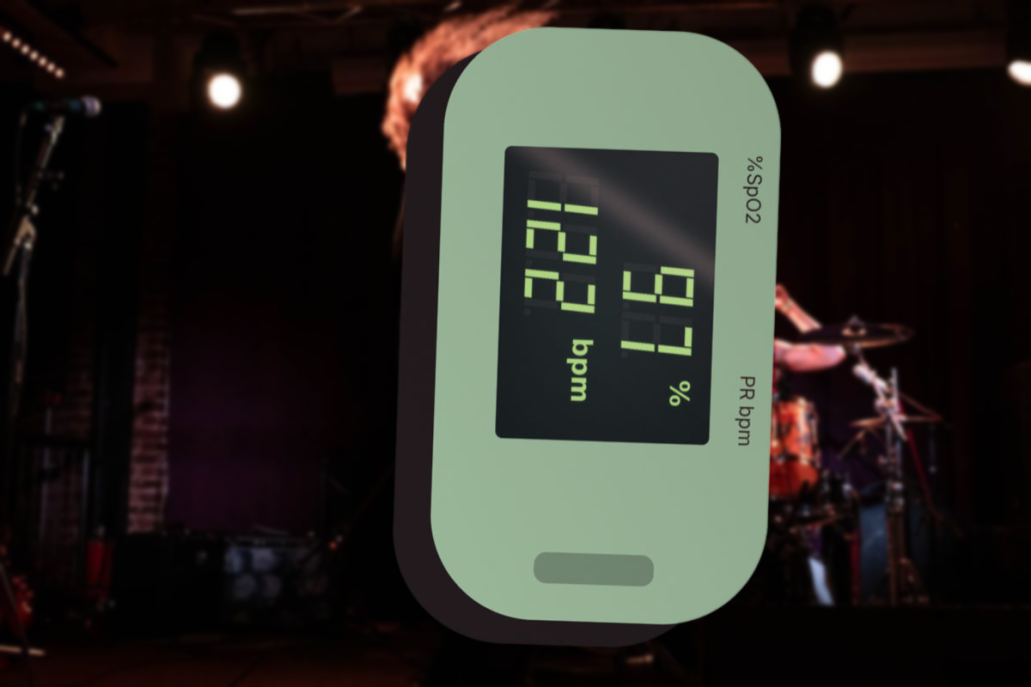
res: 97; %
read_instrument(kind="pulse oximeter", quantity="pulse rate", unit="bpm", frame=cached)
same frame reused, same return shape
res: 122; bpm
